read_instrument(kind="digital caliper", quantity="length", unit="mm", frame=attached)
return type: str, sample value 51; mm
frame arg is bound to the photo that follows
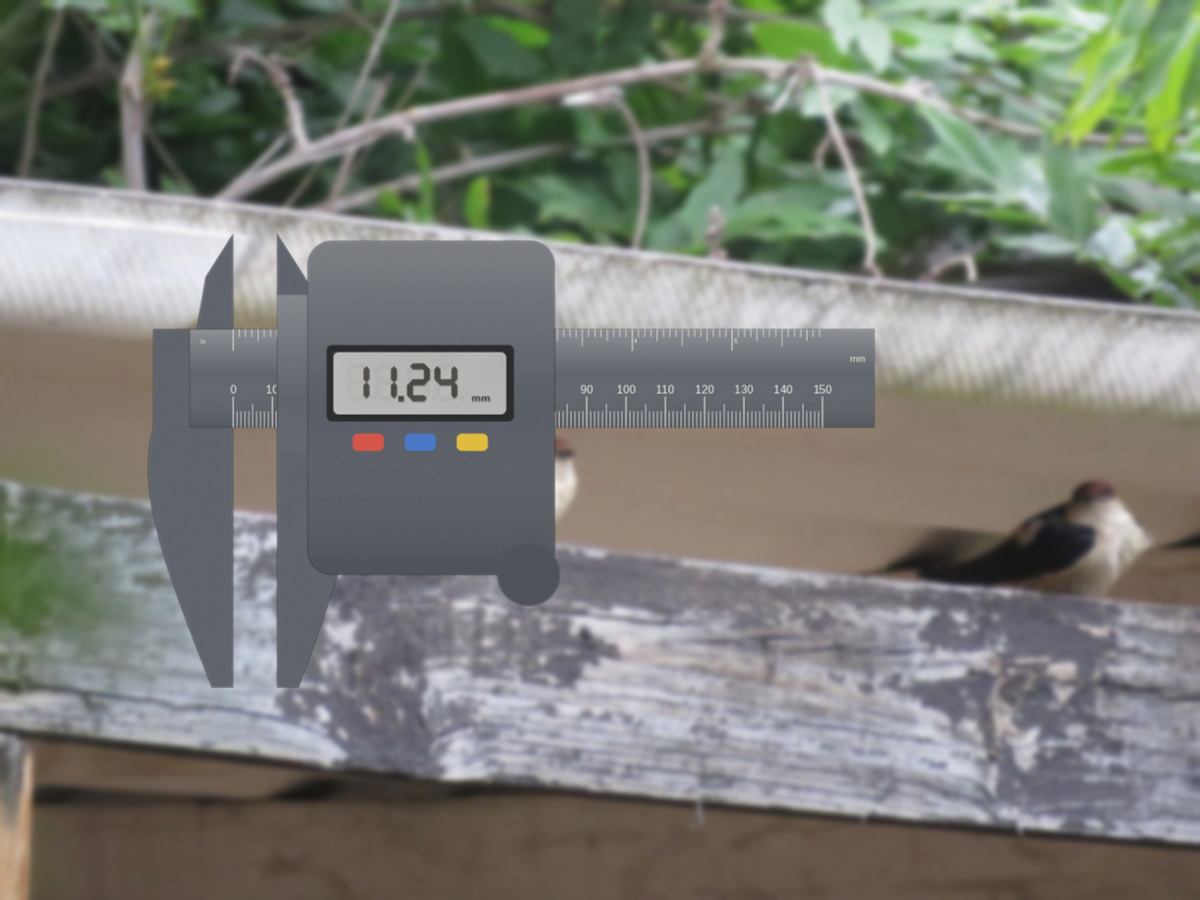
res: 11.24; mm
